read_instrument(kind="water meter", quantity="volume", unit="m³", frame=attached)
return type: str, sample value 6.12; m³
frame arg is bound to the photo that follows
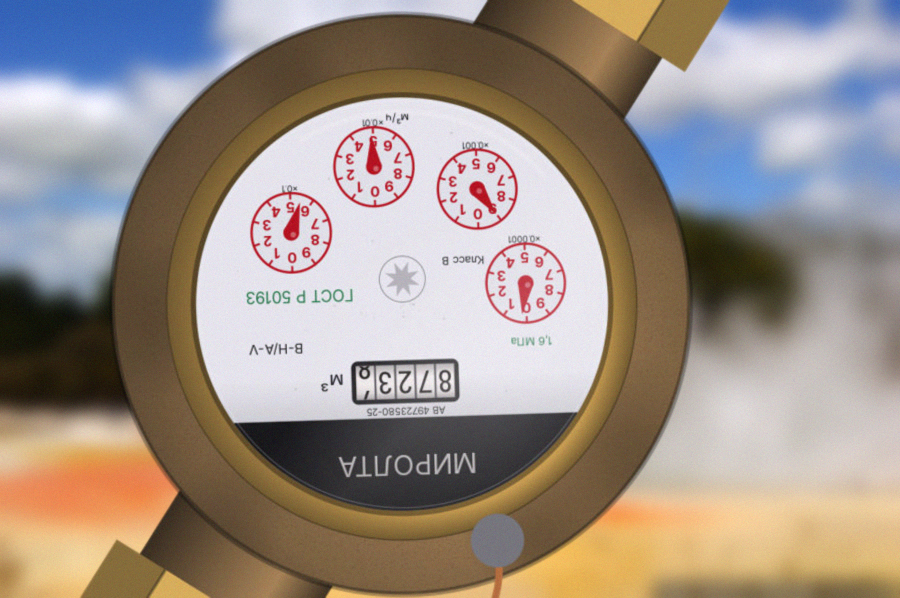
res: 87237.5490; m³
